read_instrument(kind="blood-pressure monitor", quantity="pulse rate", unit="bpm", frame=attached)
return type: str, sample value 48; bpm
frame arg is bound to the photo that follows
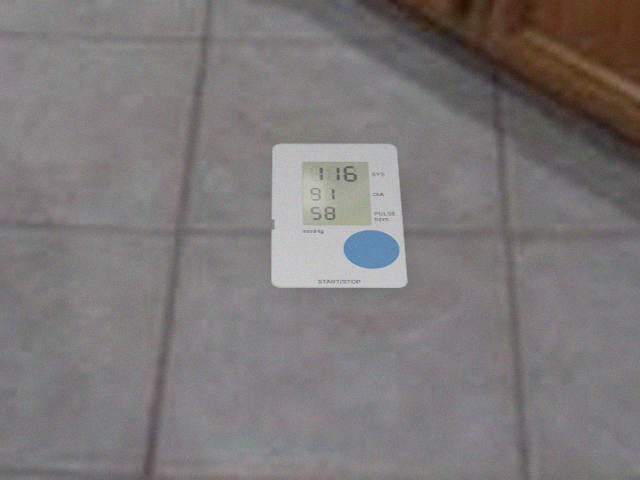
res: 58; bpm
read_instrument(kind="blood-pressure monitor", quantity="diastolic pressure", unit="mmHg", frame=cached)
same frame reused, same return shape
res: 91; mmHg
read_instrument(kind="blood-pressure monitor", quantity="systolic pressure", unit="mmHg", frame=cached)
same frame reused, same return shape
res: 116; mmHg
